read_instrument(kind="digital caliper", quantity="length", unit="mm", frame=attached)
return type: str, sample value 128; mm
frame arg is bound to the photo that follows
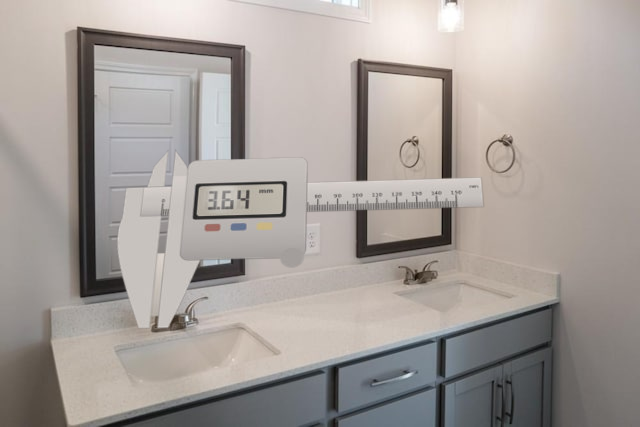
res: 3.64; mm
